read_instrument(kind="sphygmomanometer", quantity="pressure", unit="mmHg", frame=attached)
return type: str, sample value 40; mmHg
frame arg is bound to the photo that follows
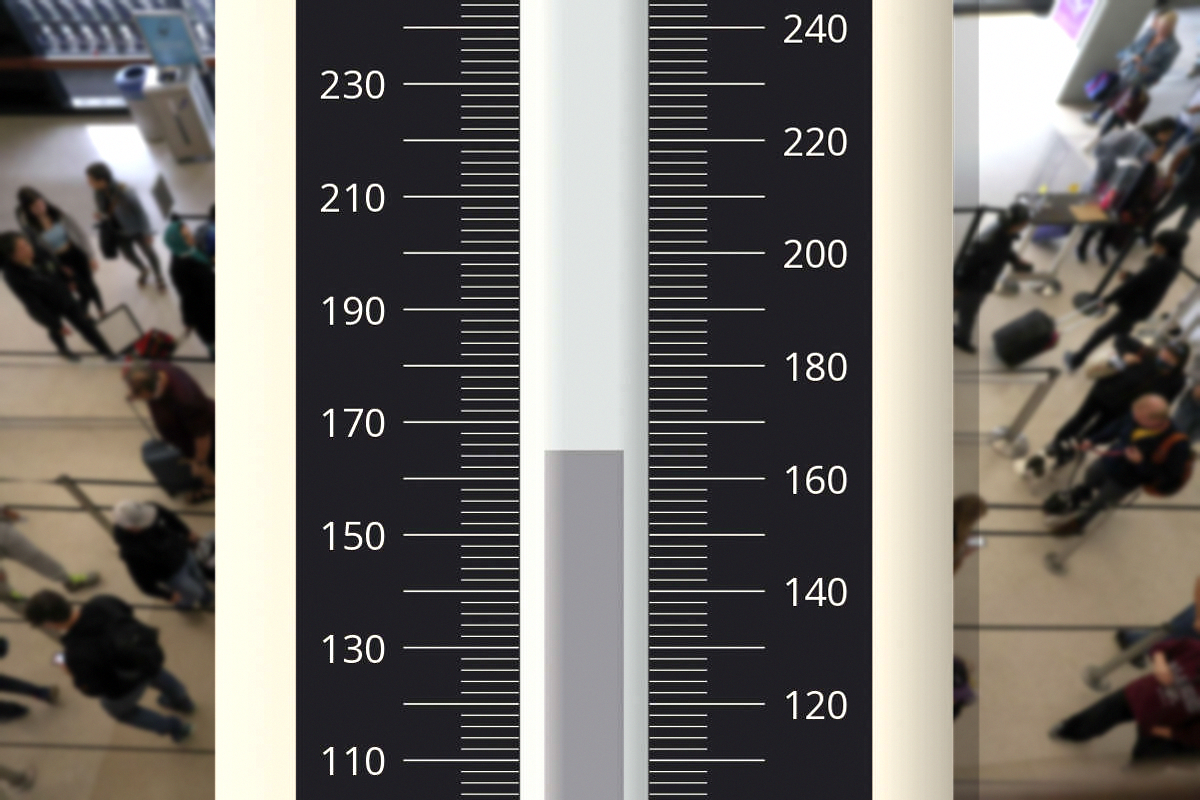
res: 165; mmHg
